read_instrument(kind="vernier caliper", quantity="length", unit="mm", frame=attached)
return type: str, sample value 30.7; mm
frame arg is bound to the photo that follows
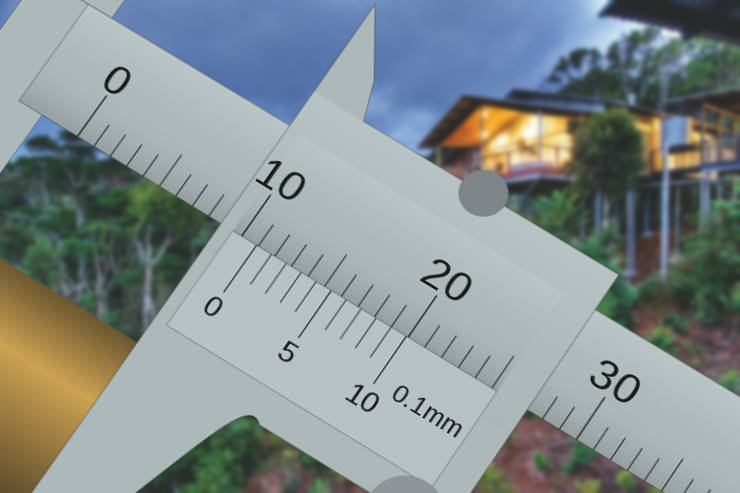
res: 10.9; mm
